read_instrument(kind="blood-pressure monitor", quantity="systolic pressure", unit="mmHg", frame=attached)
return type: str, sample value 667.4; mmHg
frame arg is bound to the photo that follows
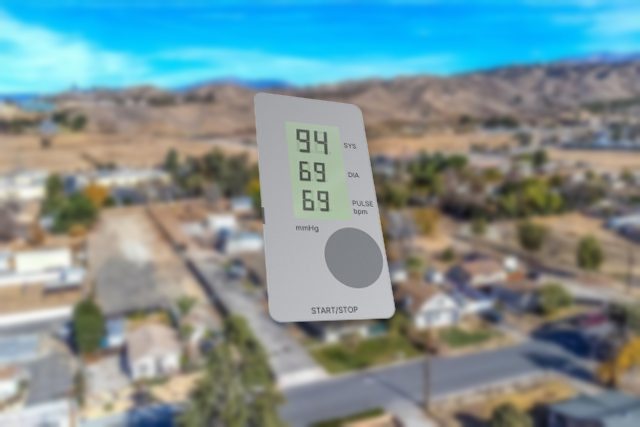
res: 94; mmHg
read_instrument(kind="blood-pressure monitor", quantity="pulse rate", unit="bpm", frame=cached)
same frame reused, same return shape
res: 69; bpm
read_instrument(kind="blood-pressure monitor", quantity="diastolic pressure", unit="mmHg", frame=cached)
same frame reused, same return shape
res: 69; mmHg
